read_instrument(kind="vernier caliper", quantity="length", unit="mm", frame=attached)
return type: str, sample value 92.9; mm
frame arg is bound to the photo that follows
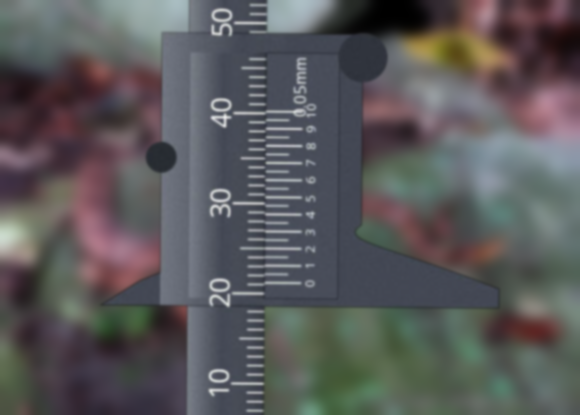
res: 21.2; mm
